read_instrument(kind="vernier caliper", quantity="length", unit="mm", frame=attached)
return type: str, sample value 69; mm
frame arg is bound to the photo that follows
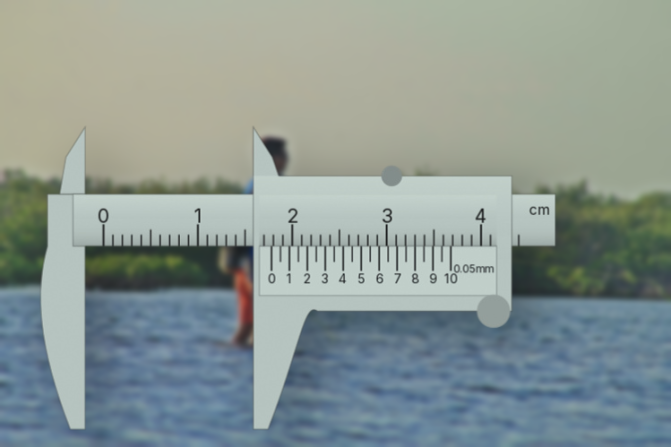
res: 17.8; mm
